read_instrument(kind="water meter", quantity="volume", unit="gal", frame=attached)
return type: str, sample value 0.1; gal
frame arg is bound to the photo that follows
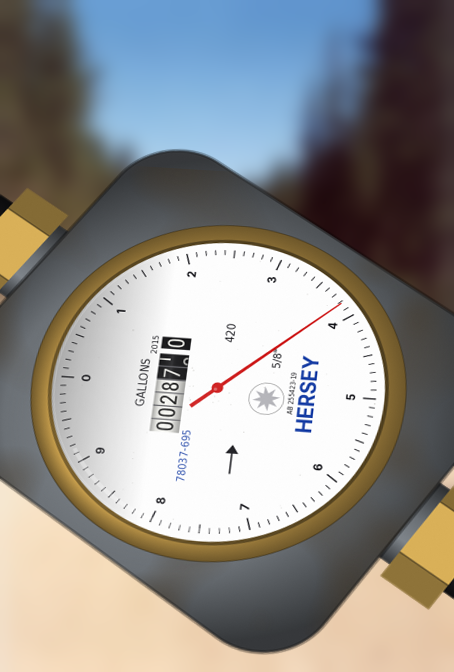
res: 28713.8; gal
